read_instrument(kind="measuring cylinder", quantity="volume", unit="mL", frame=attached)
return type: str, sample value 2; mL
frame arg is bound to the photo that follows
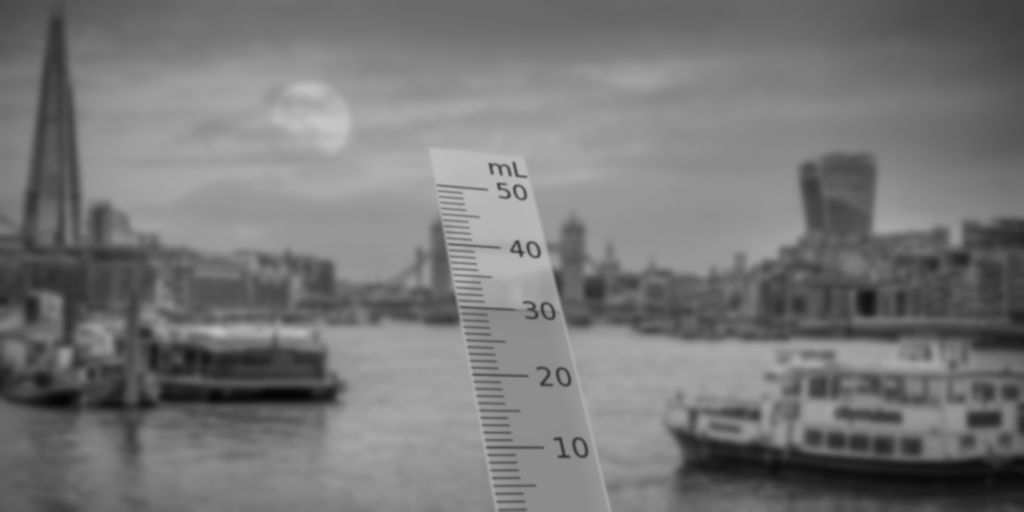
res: 30; mL
